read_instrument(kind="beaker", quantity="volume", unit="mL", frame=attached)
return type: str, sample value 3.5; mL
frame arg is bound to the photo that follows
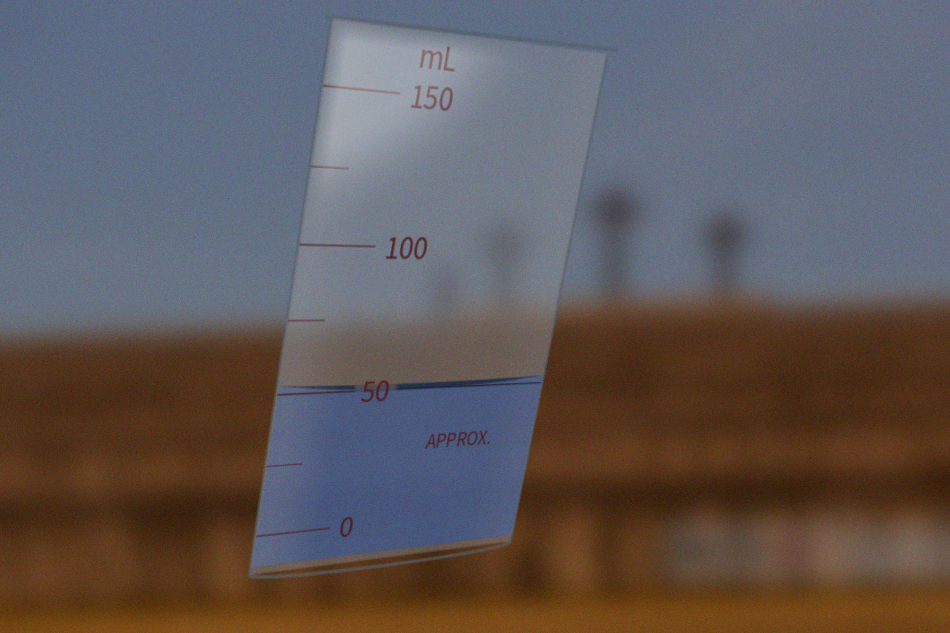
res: 50; mL
